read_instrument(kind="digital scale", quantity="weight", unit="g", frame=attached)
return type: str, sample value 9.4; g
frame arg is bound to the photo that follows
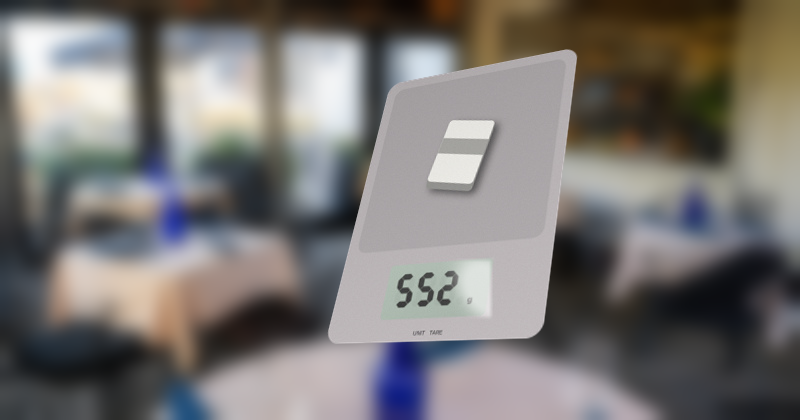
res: 552; g
